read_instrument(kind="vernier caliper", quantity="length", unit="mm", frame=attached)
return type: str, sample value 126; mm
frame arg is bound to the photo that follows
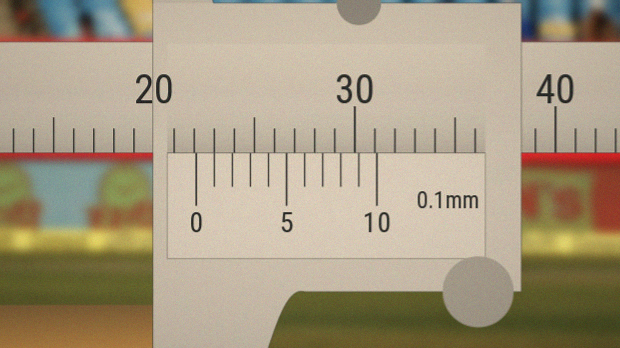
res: 22.1; mm
